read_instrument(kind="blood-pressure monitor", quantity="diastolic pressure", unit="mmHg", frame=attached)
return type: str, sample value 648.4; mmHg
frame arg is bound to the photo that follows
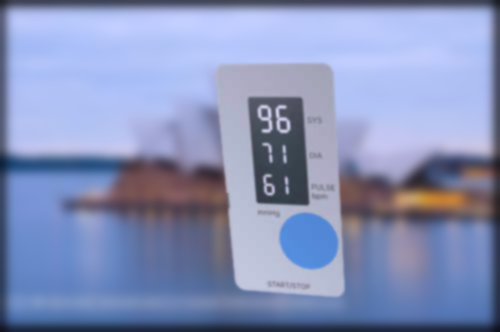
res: 71; mmHg
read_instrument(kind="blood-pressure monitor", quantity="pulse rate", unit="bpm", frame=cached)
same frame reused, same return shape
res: 61; bpm
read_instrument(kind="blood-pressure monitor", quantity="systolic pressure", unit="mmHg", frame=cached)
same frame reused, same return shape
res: 96; mmHg
